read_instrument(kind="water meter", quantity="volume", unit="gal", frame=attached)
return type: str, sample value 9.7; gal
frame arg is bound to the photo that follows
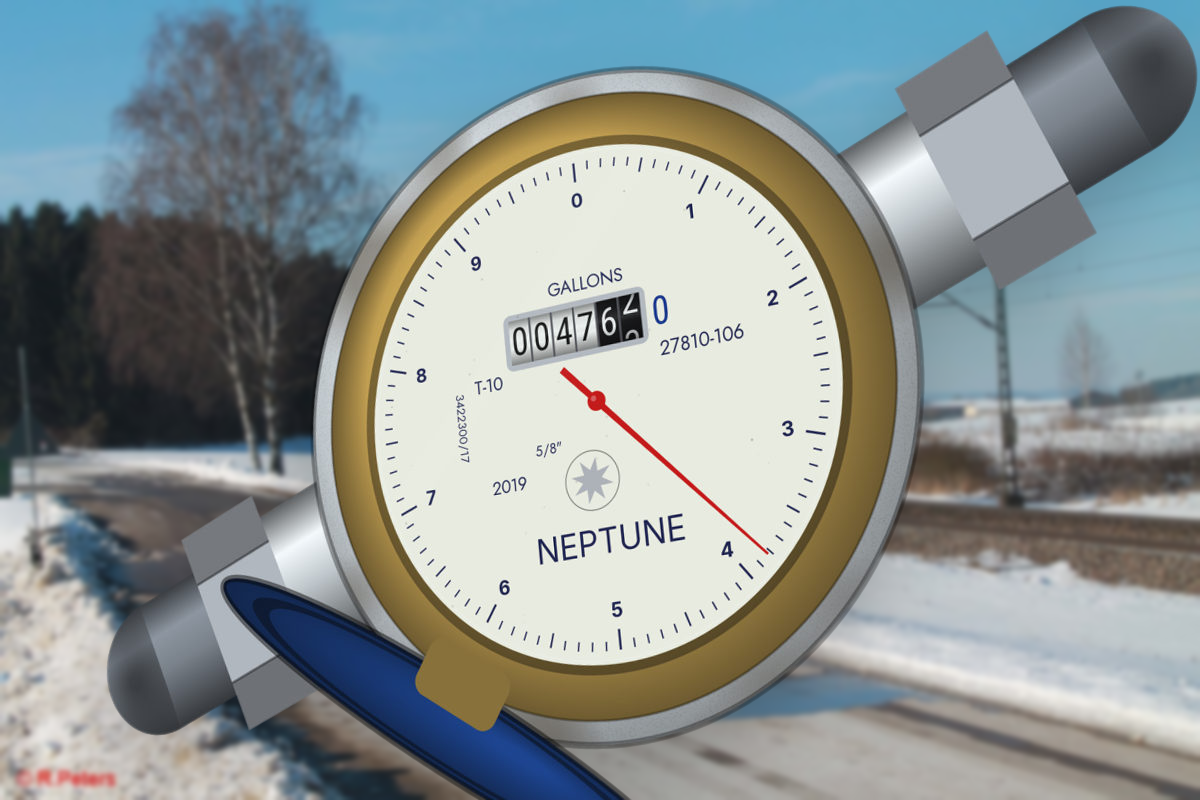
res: 47623.8; gal
